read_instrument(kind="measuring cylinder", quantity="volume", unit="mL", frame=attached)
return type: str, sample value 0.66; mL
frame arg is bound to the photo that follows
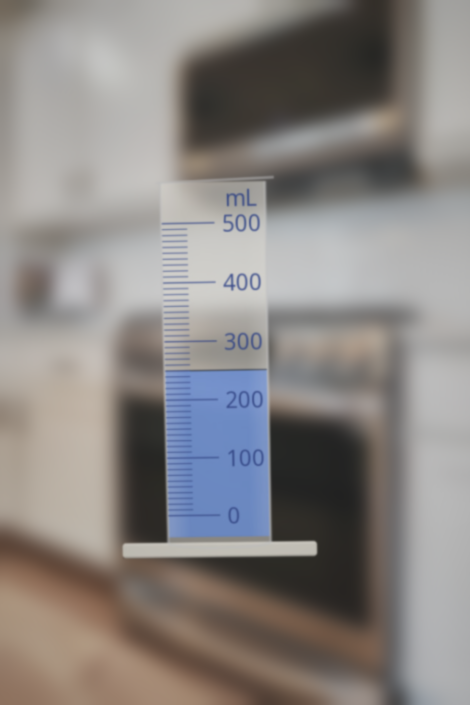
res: 250; mL
